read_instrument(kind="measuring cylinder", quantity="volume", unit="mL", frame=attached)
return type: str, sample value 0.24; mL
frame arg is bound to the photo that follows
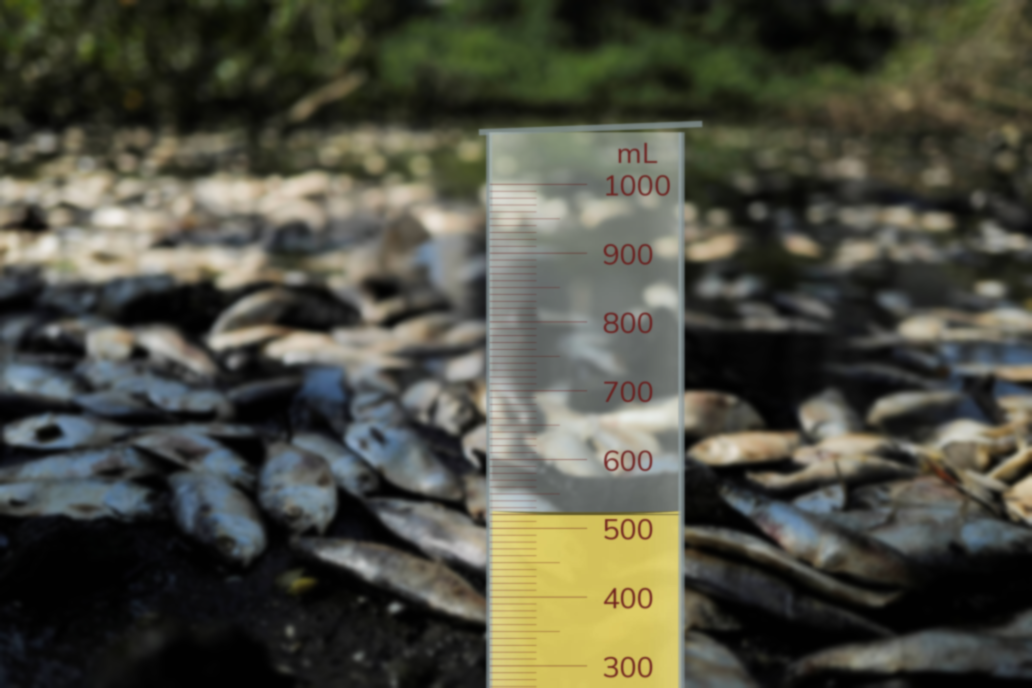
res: 520; mL
